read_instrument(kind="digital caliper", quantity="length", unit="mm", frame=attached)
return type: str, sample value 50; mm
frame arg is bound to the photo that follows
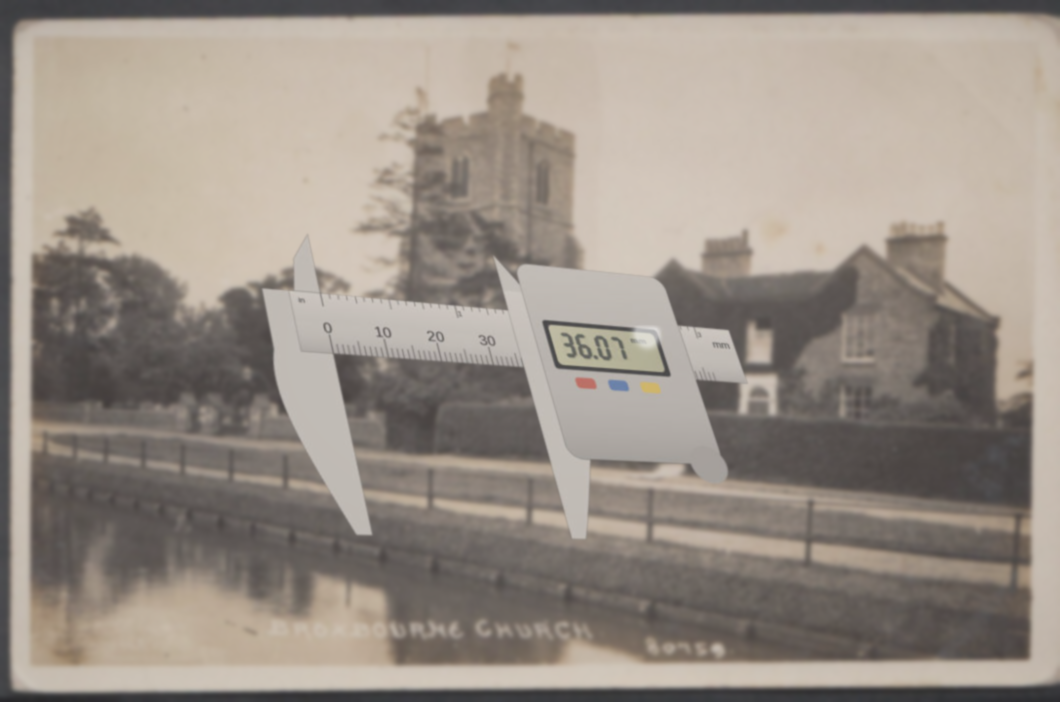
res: 36.07; mm
